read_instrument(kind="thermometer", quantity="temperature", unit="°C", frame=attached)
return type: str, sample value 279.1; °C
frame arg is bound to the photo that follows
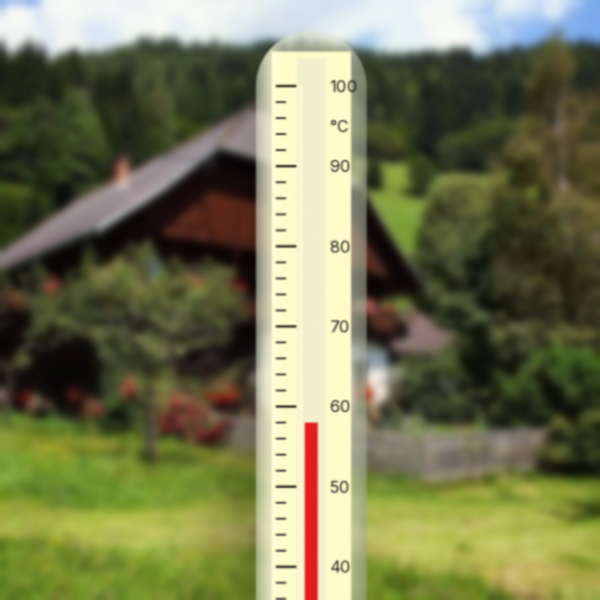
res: 58; °C
